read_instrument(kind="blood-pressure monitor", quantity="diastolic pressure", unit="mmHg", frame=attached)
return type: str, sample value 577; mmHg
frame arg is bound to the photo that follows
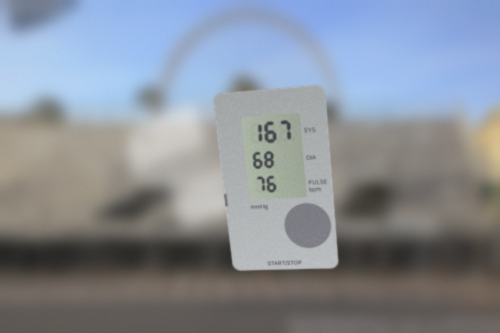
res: 68; mmHg
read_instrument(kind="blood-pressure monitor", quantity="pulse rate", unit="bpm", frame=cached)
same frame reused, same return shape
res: 76; bpm
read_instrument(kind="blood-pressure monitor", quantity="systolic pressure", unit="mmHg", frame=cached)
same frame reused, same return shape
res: 167; mmHg
